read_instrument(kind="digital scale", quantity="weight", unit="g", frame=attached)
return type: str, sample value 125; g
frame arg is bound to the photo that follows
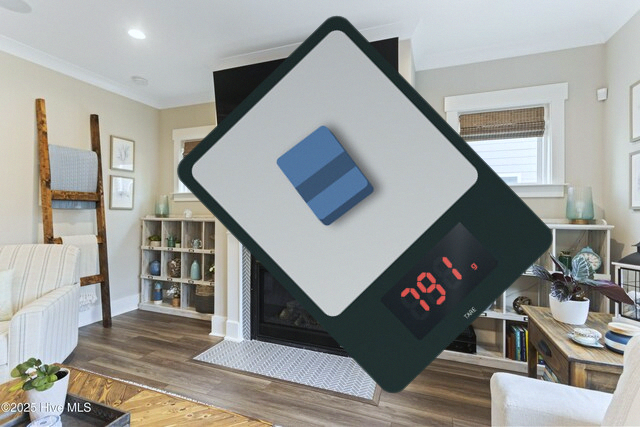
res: 791; g
